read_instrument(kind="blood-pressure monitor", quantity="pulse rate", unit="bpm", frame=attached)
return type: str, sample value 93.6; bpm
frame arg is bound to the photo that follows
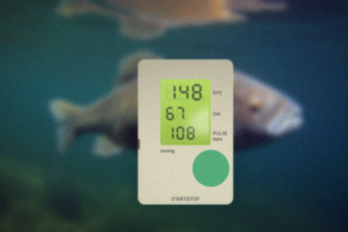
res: 108; bpm
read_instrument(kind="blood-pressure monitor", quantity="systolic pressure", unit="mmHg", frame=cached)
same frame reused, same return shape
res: 148; mmHg
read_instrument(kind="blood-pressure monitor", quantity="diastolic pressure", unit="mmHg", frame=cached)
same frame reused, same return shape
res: 67; mmHg
